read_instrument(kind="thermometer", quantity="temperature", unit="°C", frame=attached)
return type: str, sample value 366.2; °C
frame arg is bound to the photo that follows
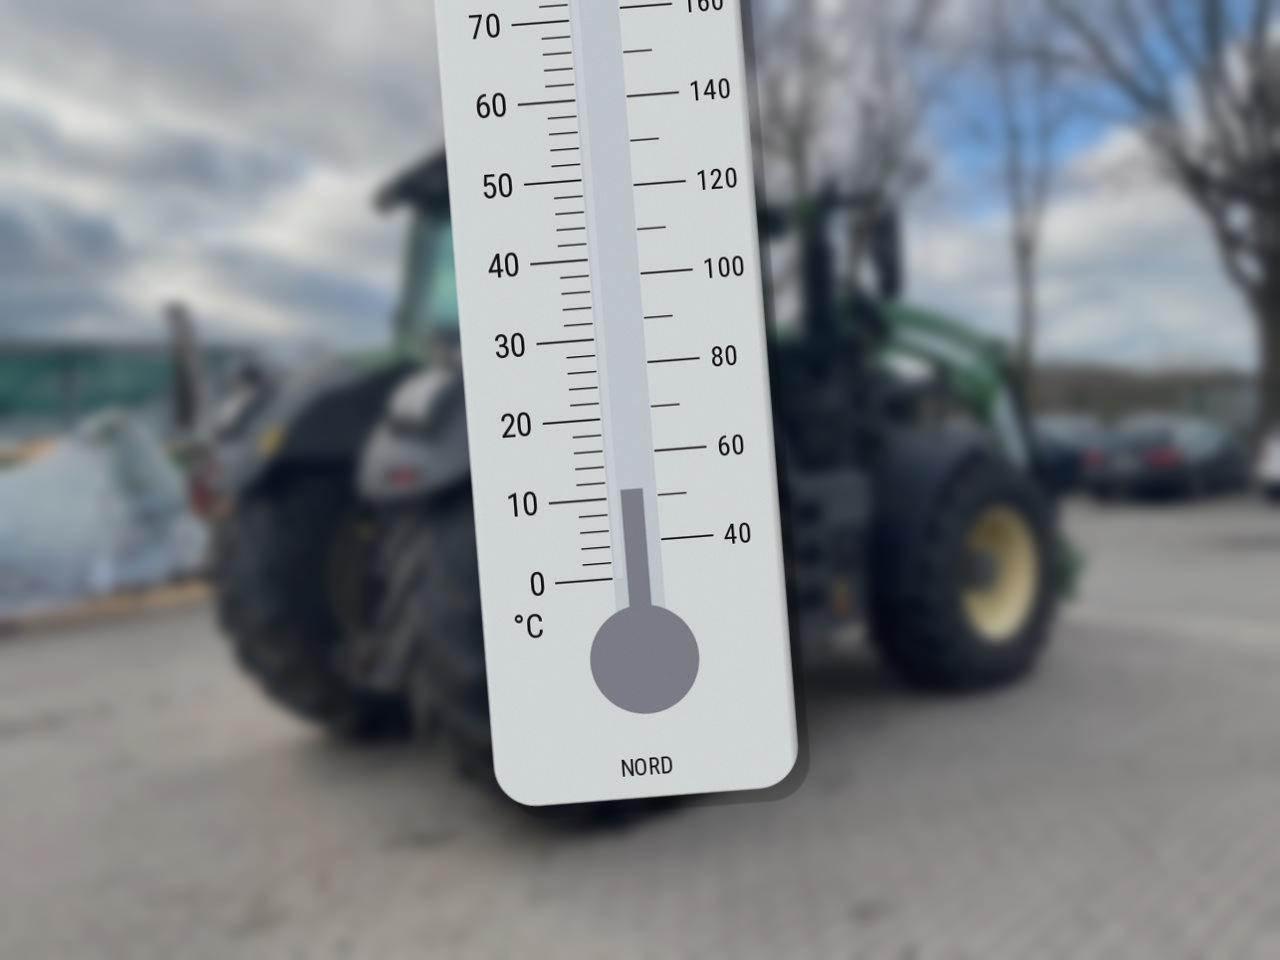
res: 11; °C
